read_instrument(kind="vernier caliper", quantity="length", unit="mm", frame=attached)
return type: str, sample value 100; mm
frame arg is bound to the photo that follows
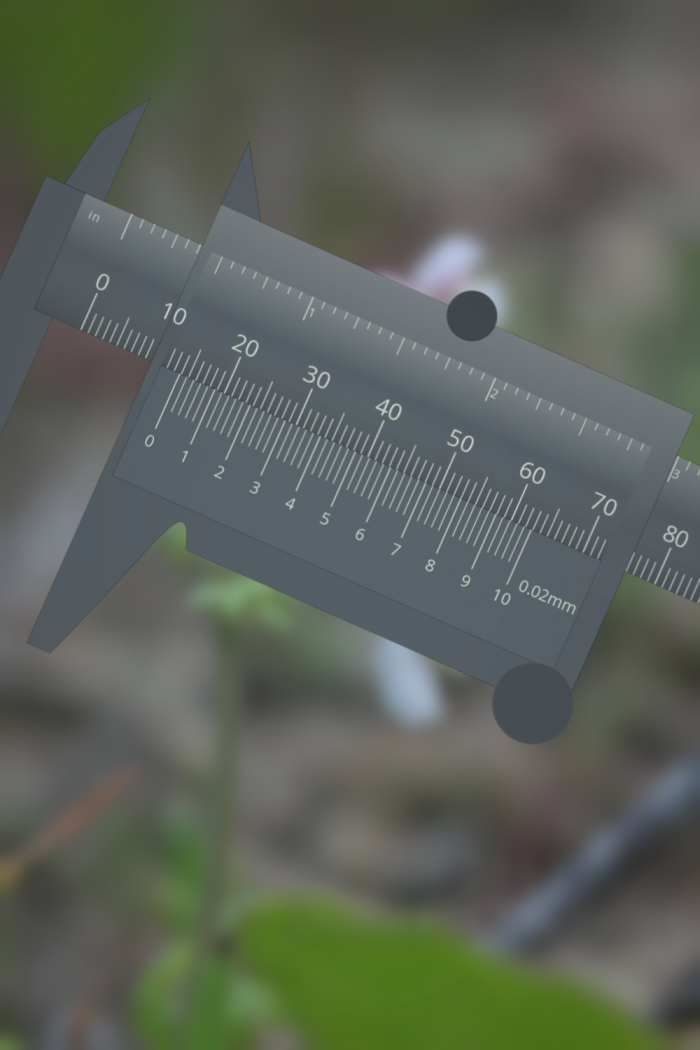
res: 13.8; mm
